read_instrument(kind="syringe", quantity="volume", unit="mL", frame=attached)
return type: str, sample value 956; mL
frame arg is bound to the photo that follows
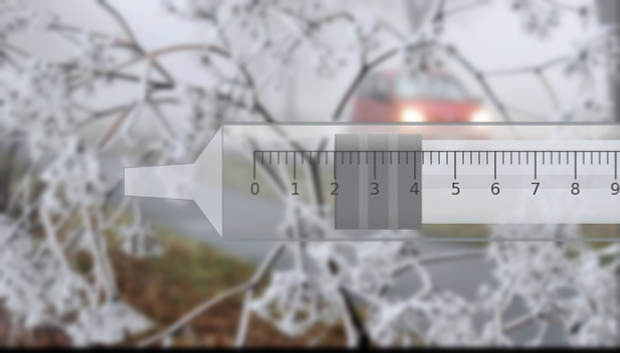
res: 2; mL
